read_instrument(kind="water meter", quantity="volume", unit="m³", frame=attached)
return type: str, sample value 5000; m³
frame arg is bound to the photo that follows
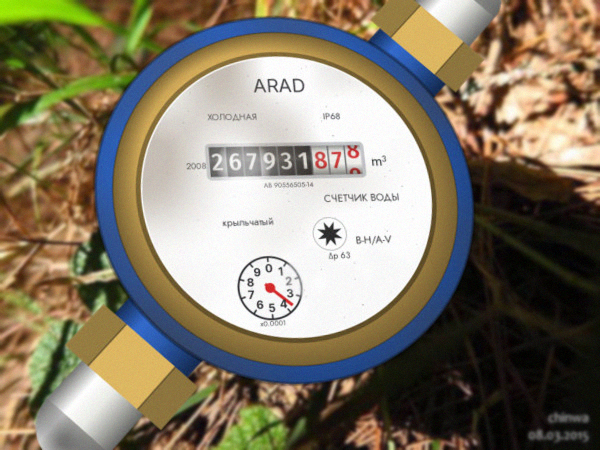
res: 267931.8783; m³
